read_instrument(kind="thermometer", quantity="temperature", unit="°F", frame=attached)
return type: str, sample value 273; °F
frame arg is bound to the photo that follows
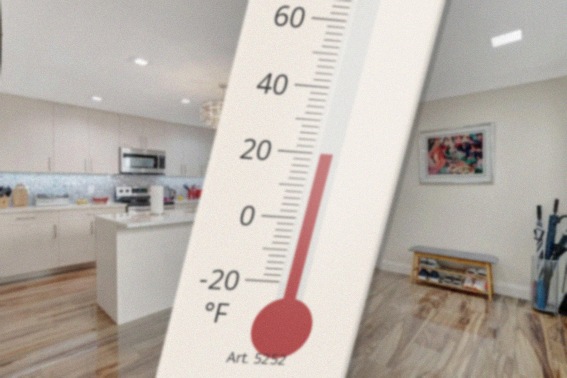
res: 20; °F
